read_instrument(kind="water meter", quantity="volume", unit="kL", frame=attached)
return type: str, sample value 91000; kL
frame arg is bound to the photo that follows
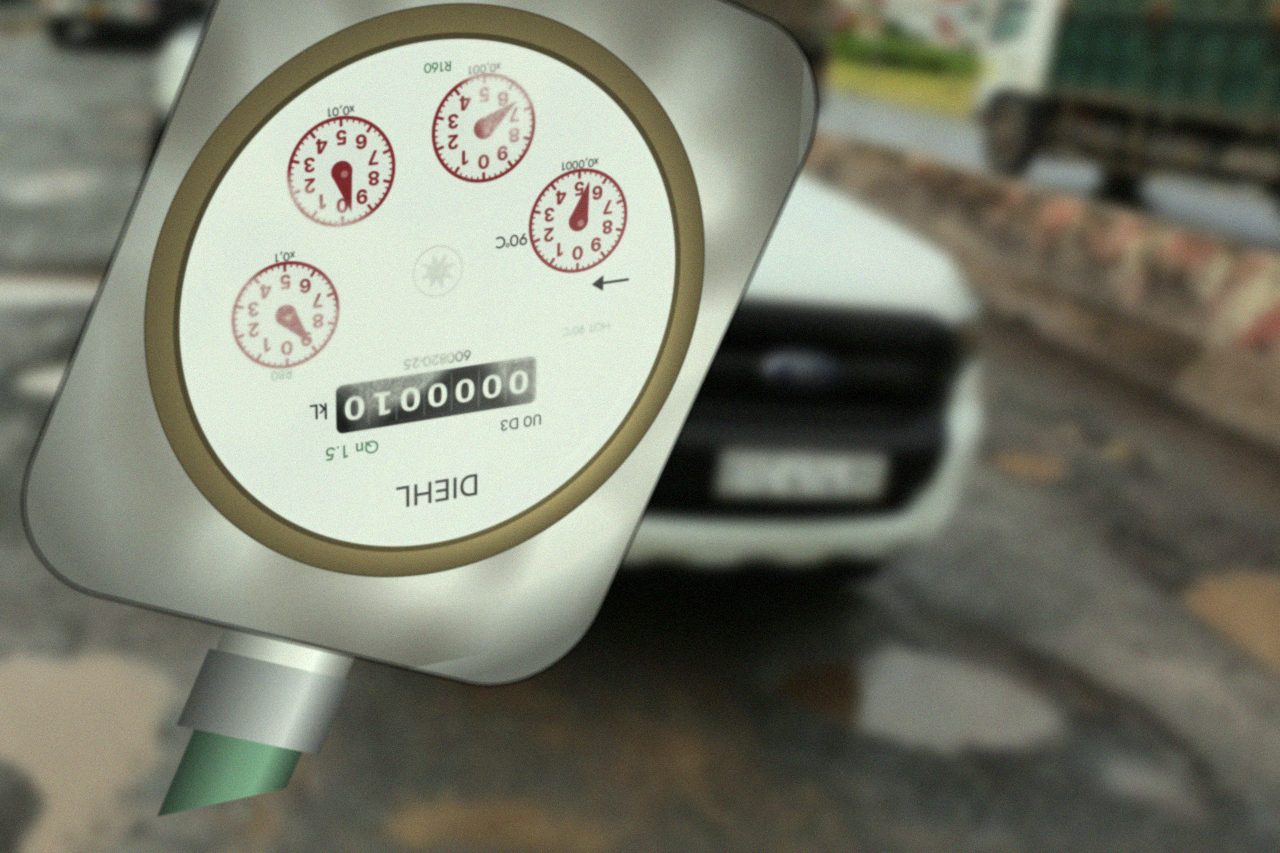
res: 10.8965; kL
